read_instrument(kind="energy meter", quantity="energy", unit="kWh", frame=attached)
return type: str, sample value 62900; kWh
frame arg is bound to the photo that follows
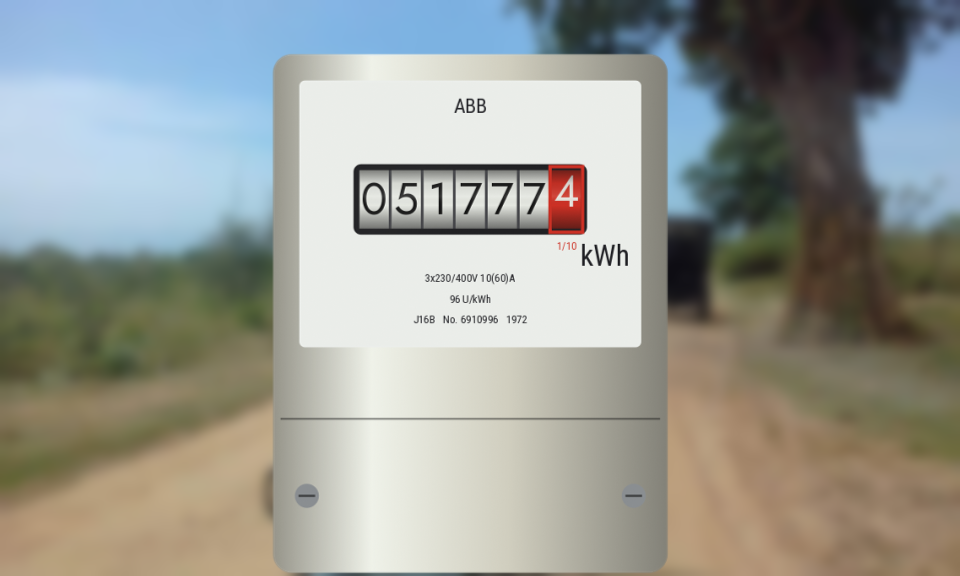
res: 51777.4; kWh
